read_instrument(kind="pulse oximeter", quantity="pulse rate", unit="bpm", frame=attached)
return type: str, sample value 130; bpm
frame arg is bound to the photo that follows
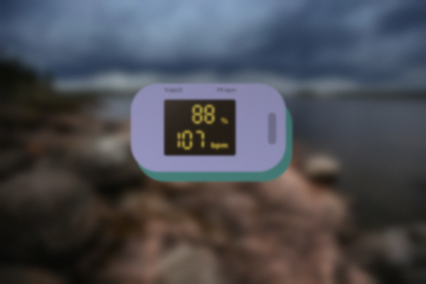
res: 107; bpm
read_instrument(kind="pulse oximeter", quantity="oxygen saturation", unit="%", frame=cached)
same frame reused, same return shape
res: 88; %
